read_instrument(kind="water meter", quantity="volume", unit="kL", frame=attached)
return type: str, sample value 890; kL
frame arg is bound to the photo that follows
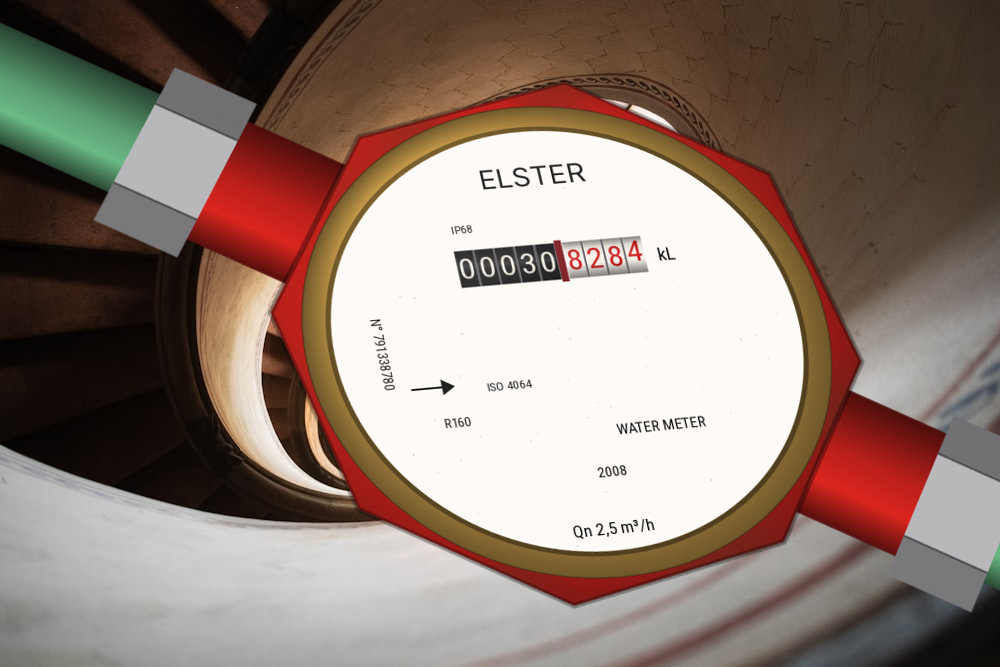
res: 30.8284; kL
